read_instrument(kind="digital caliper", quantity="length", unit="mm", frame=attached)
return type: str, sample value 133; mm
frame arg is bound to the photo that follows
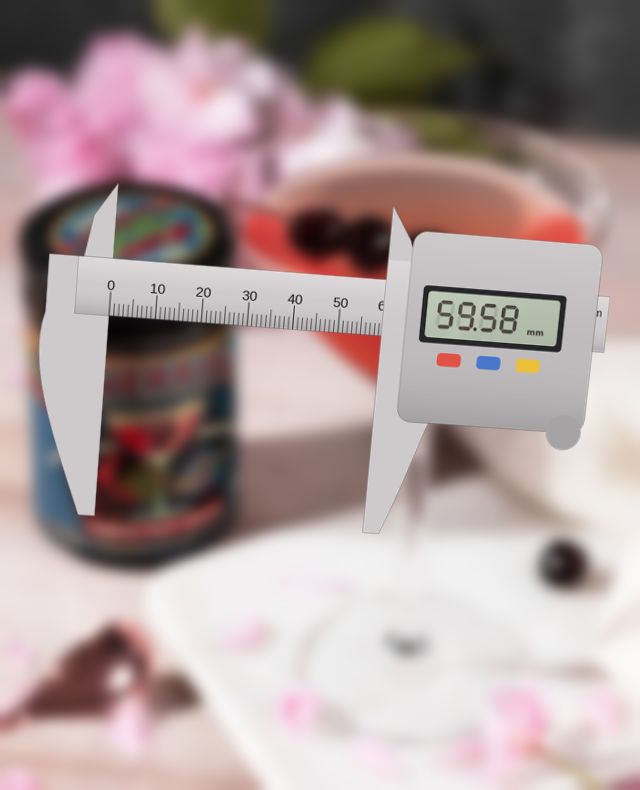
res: 59.58; mm
